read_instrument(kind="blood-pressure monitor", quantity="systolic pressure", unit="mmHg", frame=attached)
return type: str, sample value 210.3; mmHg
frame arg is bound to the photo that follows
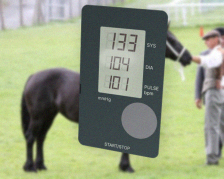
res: 133; mmHg
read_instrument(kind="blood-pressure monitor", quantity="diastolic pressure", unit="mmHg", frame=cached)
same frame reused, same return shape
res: 104; mmHg
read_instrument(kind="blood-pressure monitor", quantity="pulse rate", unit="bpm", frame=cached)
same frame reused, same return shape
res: 101; bpm
